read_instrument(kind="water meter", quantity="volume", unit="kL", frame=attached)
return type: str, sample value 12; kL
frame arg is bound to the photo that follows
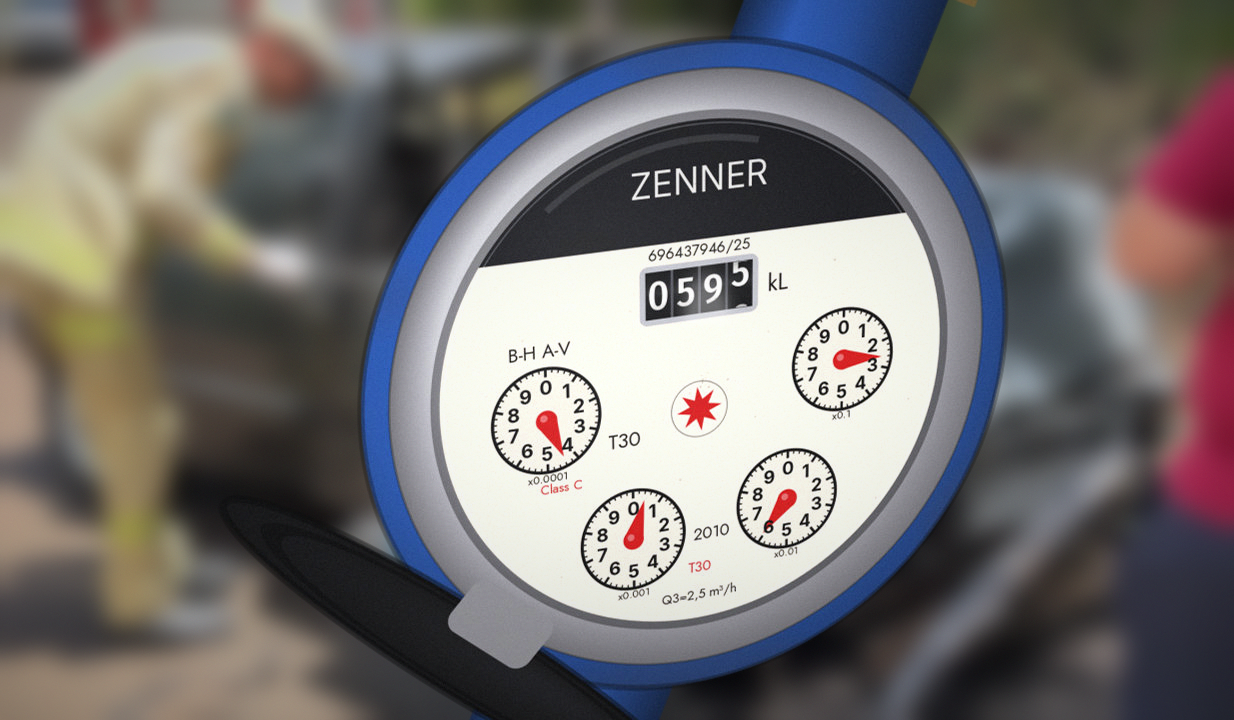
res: 595.2604; kL
